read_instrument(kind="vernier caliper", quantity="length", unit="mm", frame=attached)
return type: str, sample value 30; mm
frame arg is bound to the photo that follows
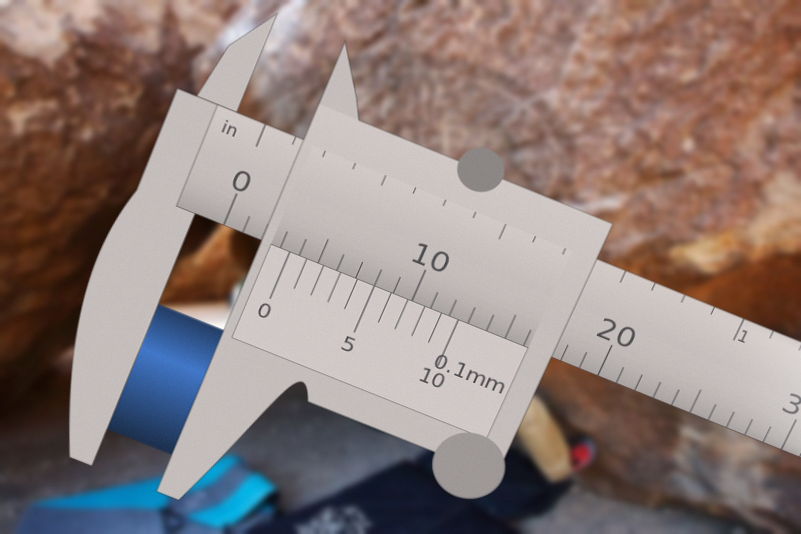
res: 3.5; mm
